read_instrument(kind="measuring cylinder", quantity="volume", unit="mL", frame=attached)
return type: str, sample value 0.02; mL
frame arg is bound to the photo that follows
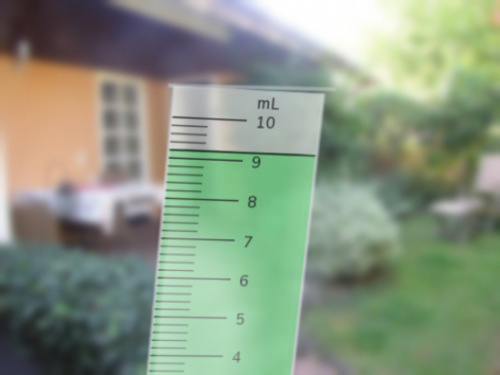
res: 9.2; mL
